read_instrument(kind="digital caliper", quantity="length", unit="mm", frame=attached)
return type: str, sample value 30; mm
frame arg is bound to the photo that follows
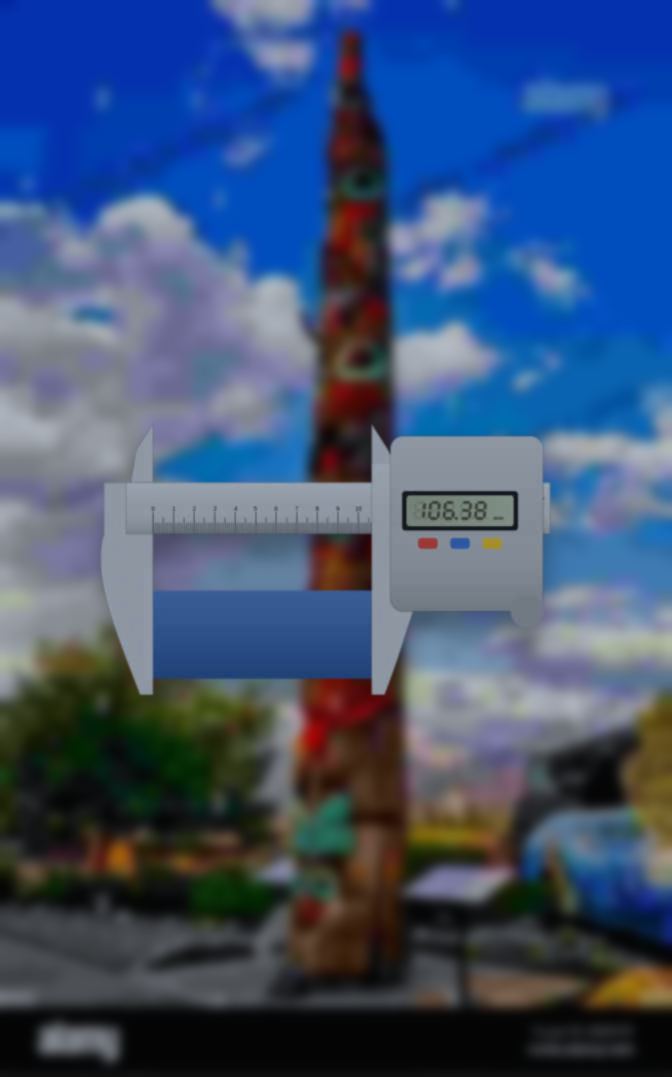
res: 106.38; mm
